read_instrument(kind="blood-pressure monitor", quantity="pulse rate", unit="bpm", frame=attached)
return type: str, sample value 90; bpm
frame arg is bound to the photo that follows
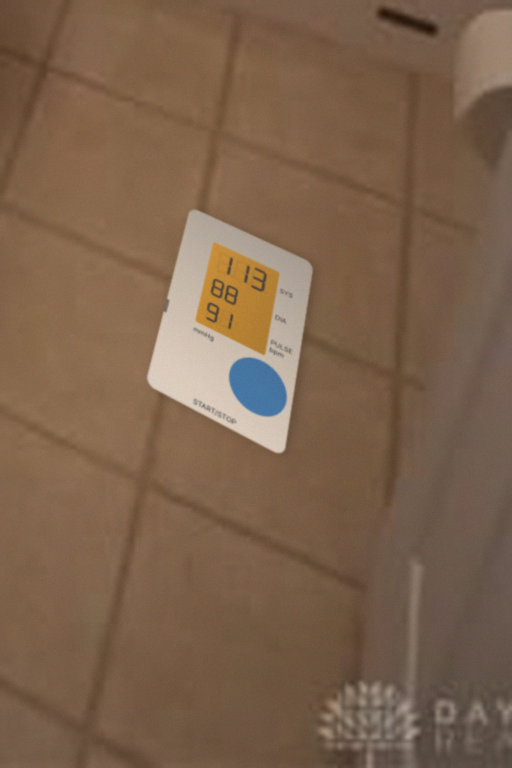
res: 91; bpm
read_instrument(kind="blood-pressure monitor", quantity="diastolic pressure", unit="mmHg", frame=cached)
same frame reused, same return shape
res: 88; mmHg
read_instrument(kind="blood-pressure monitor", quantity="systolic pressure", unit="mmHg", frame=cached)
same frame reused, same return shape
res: 113; mmHg
